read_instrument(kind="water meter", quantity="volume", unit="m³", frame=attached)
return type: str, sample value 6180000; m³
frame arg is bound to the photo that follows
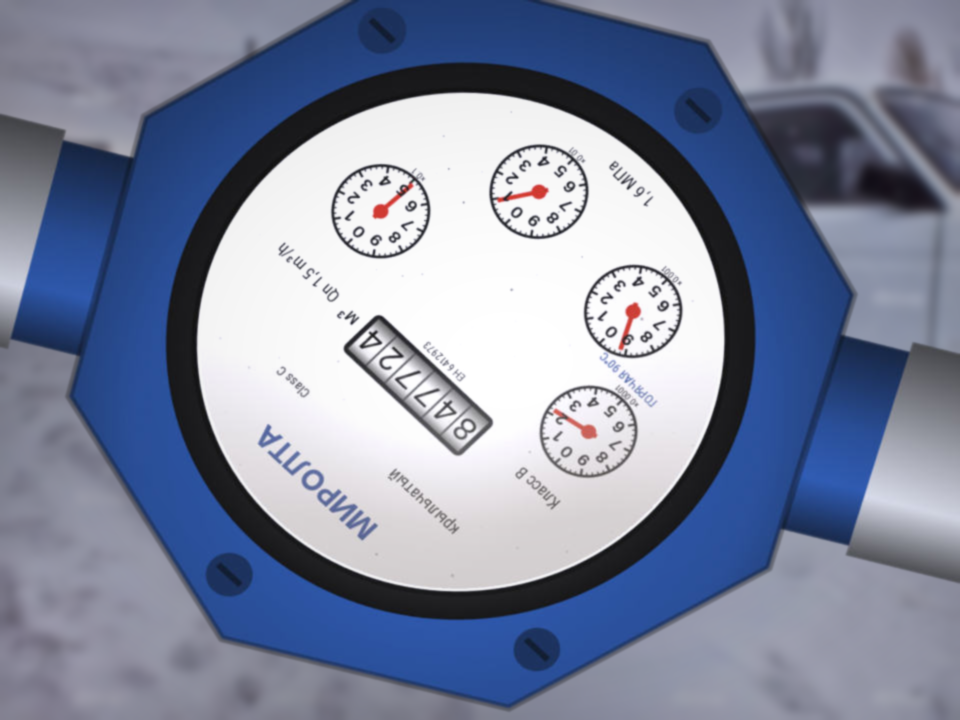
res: 847724.5092; m³
